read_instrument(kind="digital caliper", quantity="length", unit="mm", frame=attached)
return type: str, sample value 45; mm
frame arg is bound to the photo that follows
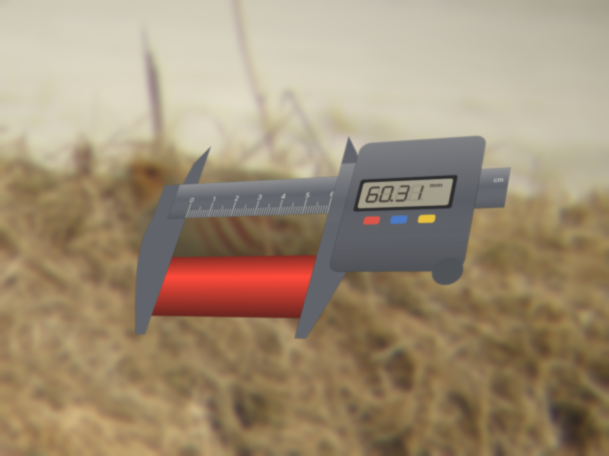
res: 60.31; mm
